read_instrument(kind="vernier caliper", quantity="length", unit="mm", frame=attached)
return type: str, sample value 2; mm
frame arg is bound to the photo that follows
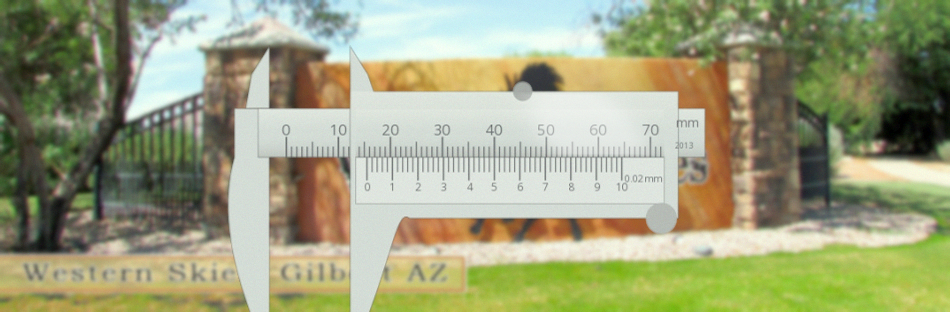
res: 15.5; mm
